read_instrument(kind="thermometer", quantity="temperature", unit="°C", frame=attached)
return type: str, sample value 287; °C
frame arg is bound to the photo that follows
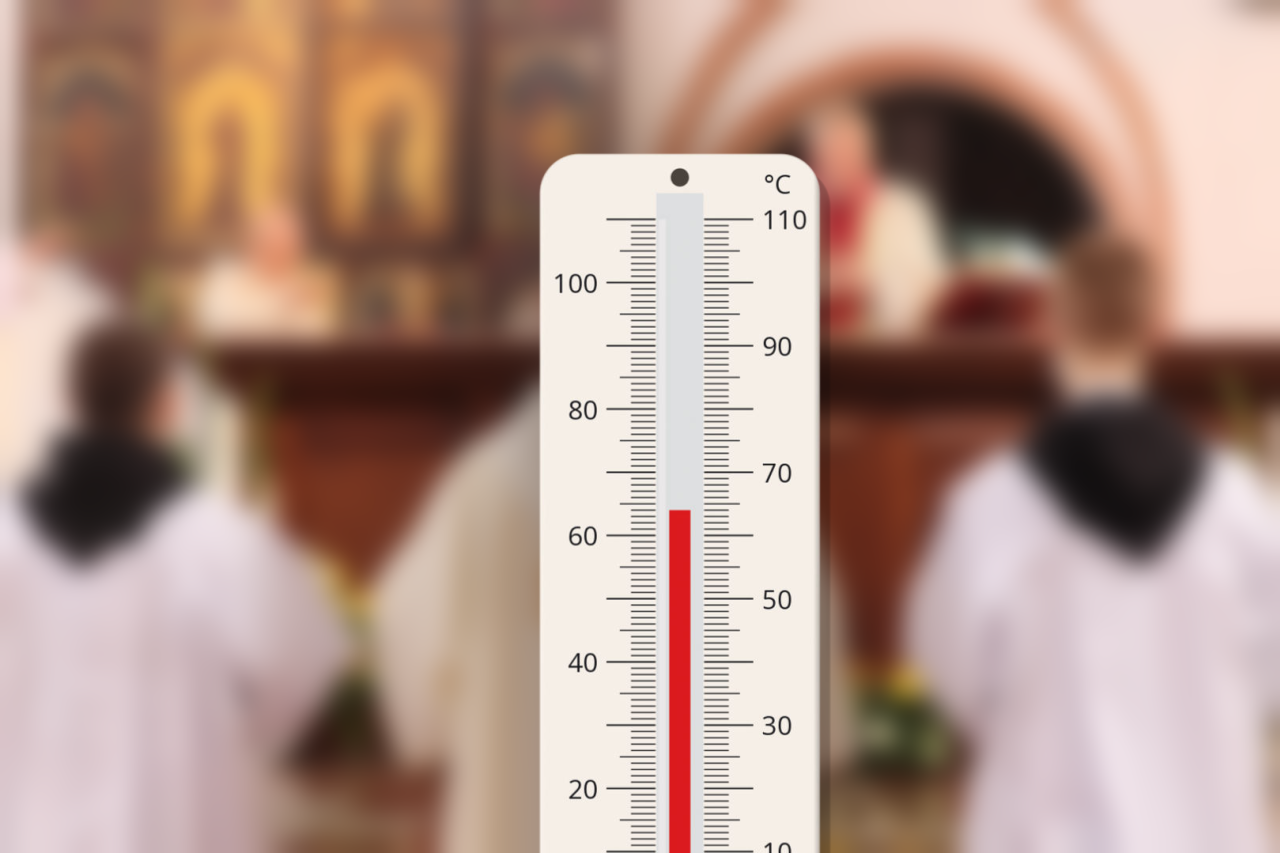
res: 64; °C
